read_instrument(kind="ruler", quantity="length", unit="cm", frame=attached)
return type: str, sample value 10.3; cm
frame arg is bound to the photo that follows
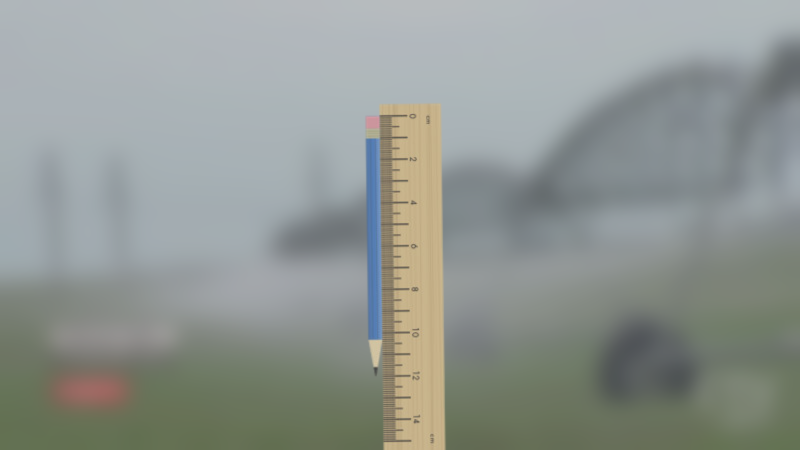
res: 12; cm
